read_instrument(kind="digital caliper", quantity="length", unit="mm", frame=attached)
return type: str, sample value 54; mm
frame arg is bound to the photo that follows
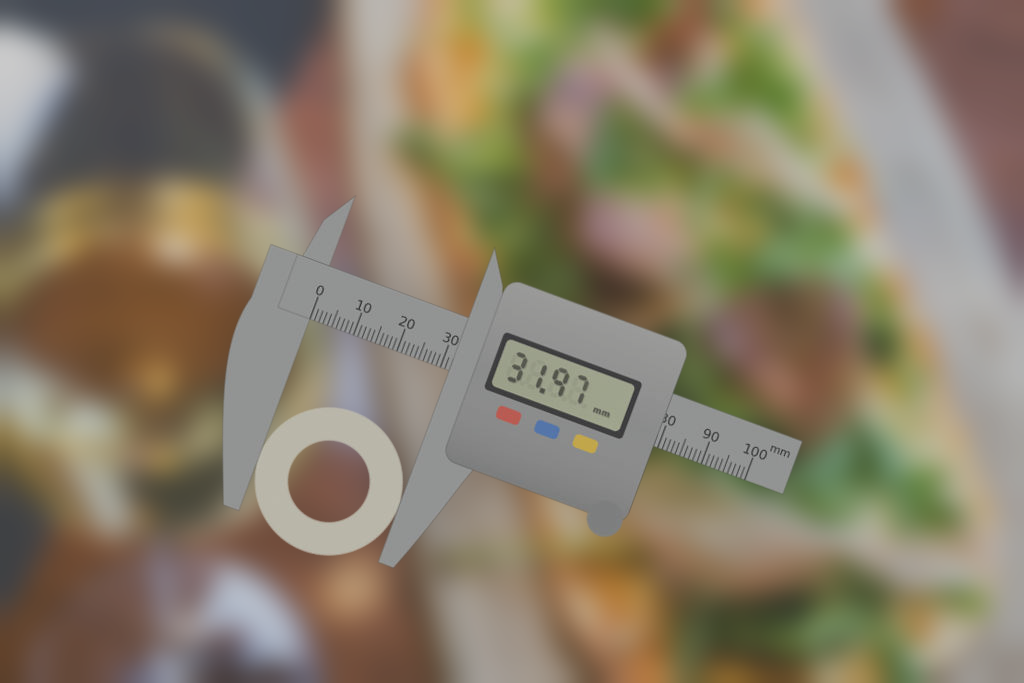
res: 31.97; mm
